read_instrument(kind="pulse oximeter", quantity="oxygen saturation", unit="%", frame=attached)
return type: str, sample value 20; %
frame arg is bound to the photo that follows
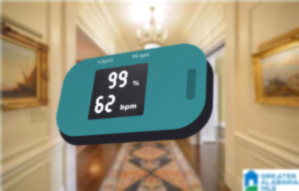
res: 99; %
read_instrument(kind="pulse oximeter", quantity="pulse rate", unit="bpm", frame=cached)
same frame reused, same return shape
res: 62; bpm
